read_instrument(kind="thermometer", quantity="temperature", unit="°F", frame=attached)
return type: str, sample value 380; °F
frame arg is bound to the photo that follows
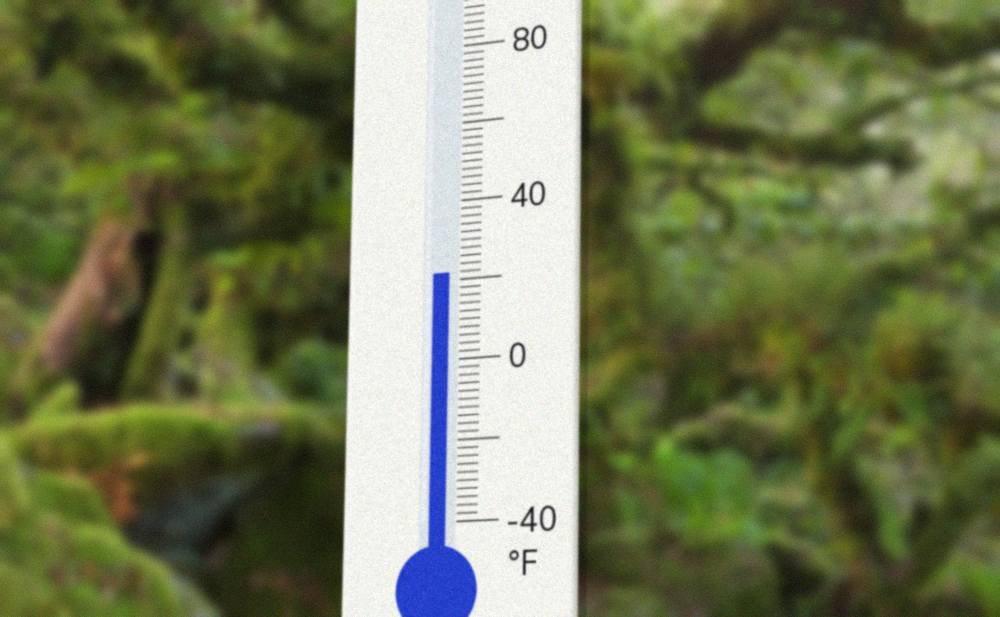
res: 22; °F
